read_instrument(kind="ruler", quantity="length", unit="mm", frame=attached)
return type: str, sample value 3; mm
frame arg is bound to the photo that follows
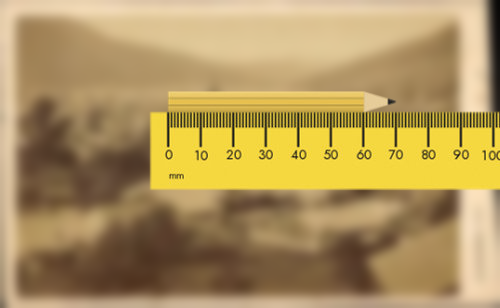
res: 70; mm
